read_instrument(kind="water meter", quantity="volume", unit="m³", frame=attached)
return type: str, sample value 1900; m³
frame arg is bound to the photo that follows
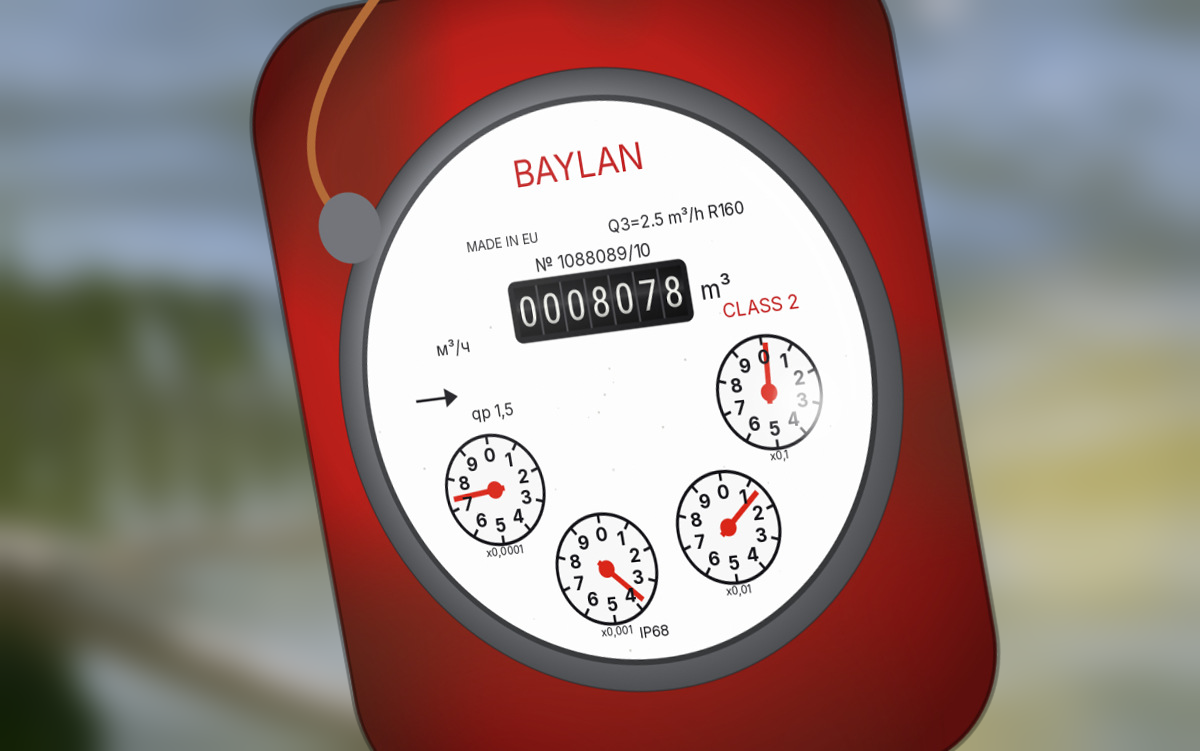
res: 8078.0137; m³
